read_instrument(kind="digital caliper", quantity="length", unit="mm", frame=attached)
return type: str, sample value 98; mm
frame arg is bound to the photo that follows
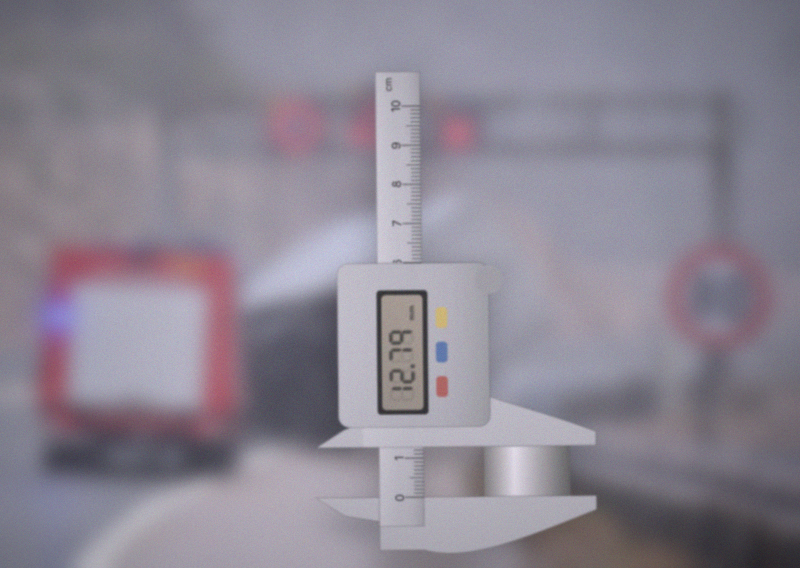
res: 12.79; mm
